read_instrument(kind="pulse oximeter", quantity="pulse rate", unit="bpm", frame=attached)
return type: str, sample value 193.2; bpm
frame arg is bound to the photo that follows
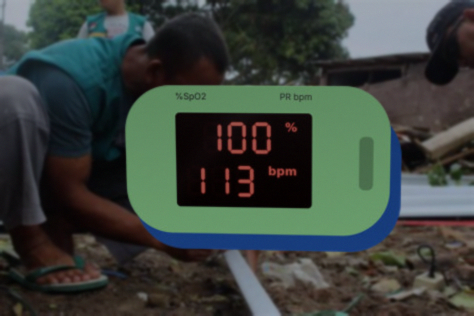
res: 113; bpm
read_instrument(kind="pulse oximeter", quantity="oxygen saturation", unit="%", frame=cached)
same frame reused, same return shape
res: 100; %
